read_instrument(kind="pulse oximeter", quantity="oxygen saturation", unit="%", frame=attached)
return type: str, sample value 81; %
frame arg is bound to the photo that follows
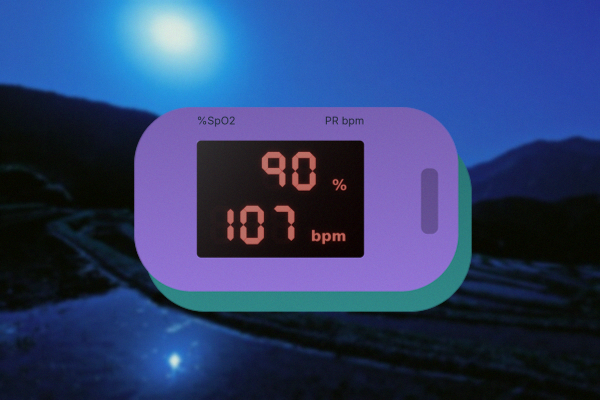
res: 90; %
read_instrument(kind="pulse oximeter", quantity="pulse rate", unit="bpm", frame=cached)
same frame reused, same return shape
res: 107; bpm
